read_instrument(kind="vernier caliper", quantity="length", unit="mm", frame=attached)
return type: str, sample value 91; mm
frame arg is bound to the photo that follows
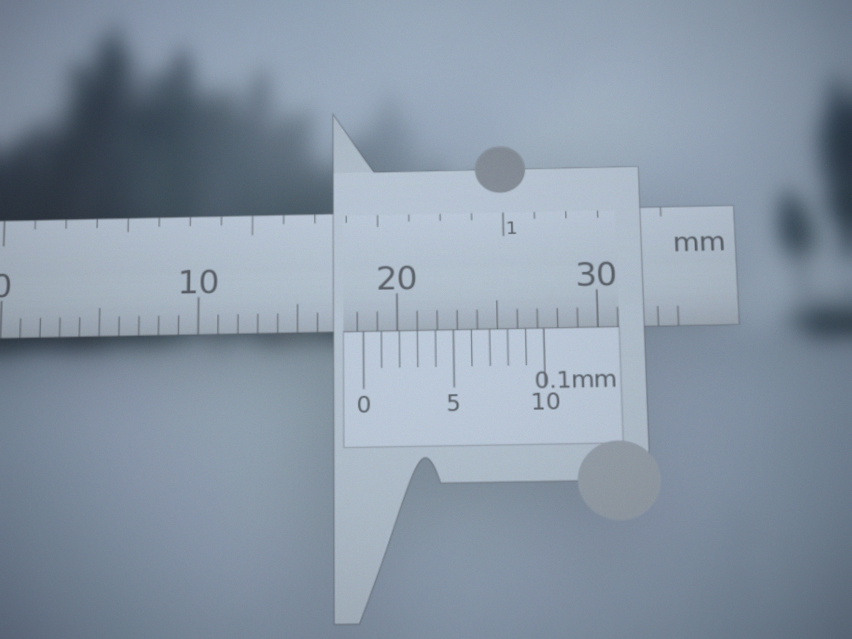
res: 18.3; mm
